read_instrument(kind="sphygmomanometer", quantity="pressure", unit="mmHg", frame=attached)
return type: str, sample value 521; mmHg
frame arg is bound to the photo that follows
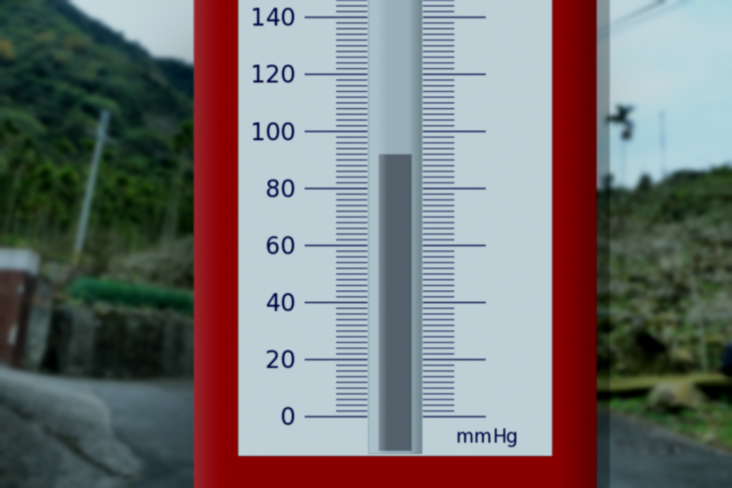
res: 92; mmHg
